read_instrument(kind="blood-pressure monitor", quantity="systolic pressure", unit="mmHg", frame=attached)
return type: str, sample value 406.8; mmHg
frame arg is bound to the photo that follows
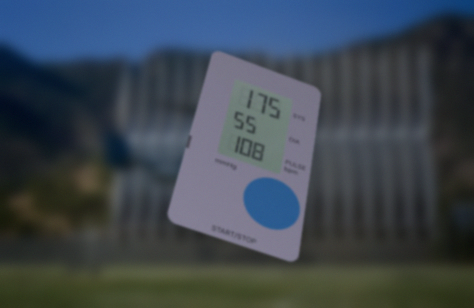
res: 175; mmHg
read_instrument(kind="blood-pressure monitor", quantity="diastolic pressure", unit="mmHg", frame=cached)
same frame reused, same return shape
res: 55; mmHg
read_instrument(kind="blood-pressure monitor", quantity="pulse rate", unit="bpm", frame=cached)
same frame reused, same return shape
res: 108; bpm
